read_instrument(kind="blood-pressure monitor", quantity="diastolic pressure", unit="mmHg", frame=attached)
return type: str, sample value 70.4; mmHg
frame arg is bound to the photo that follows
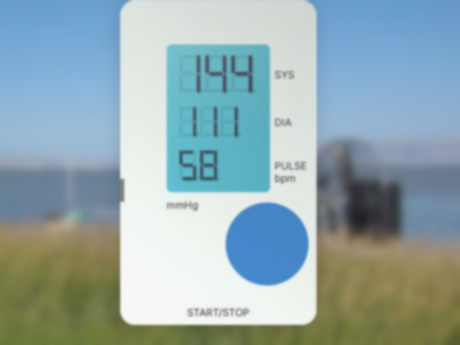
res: 111; mmHg
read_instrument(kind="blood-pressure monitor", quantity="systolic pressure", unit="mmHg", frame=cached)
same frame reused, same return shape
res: 144; mmHg
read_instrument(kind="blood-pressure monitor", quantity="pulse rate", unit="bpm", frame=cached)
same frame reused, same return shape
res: 58; bpm
